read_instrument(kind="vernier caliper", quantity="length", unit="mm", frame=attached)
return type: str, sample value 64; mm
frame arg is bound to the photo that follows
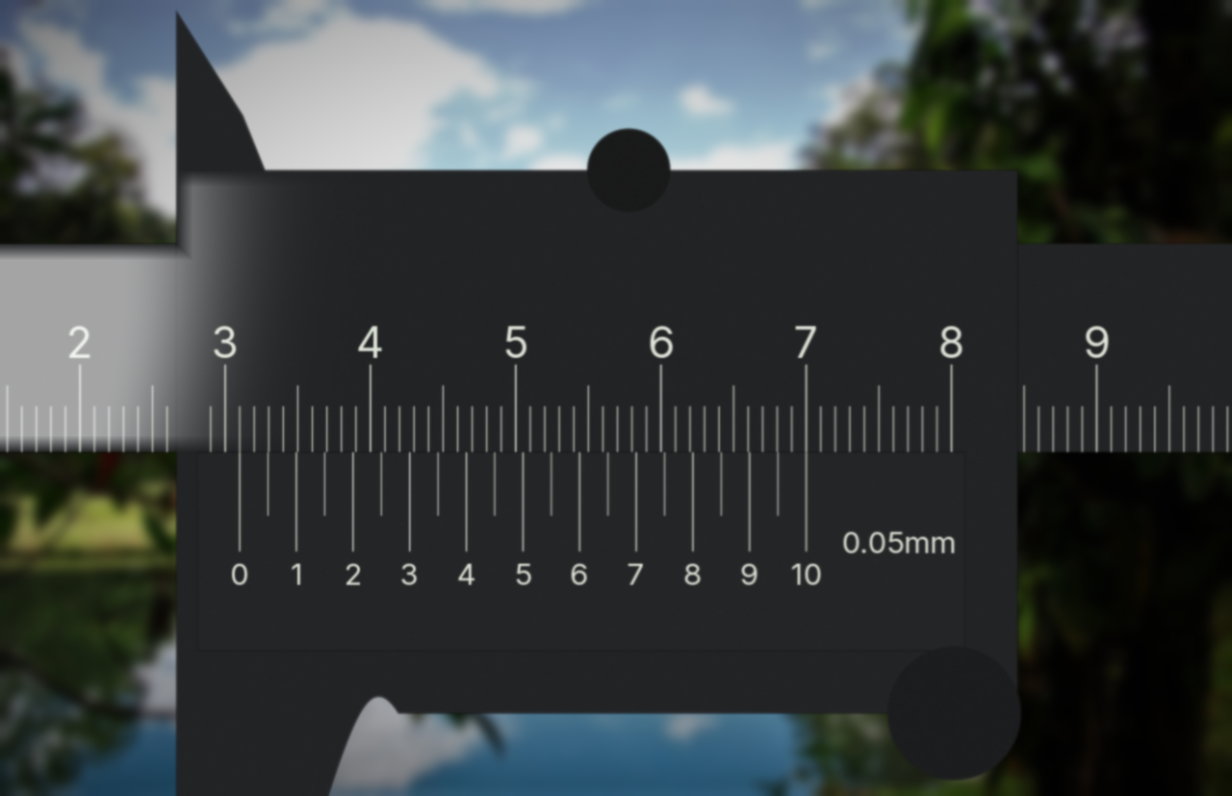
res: 31.0; mm
